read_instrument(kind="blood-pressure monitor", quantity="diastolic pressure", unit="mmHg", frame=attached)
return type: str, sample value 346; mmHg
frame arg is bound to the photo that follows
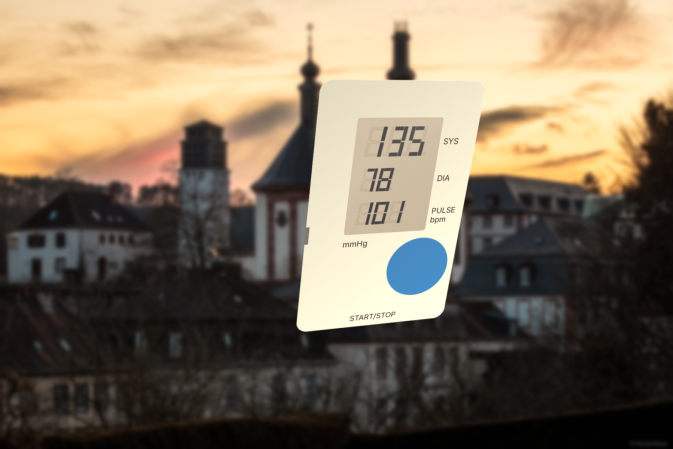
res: 78; mmHg
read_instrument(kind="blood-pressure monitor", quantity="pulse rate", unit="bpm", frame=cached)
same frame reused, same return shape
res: 101; bpm
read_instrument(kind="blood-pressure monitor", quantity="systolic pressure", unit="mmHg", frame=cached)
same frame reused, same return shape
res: 135; mmHg
